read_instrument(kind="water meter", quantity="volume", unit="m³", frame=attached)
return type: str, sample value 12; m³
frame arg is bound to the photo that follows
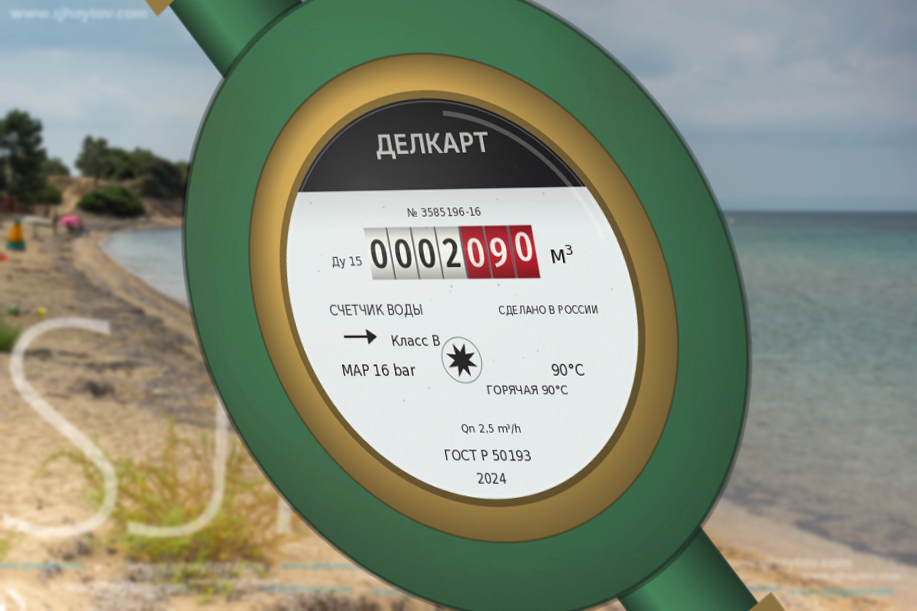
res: 2.090; m³
